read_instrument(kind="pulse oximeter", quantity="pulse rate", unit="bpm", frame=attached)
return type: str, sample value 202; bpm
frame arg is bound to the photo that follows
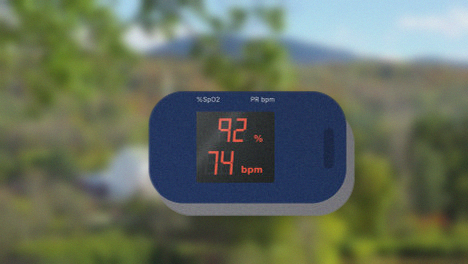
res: 74; bpm
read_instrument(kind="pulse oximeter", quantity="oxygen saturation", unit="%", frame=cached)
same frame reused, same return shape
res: 92; %
